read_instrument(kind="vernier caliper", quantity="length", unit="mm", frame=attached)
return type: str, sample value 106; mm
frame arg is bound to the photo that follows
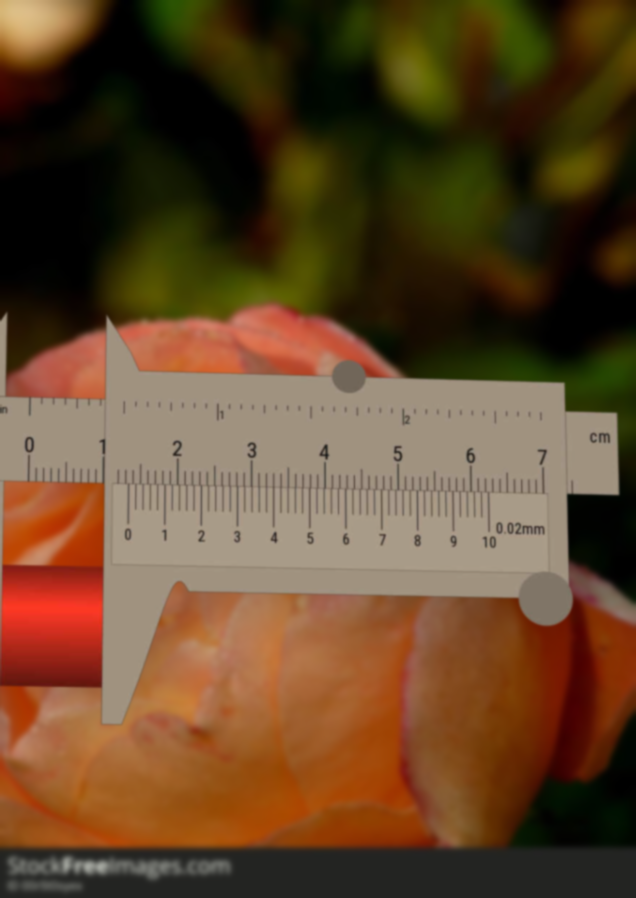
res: 13.4; mm
